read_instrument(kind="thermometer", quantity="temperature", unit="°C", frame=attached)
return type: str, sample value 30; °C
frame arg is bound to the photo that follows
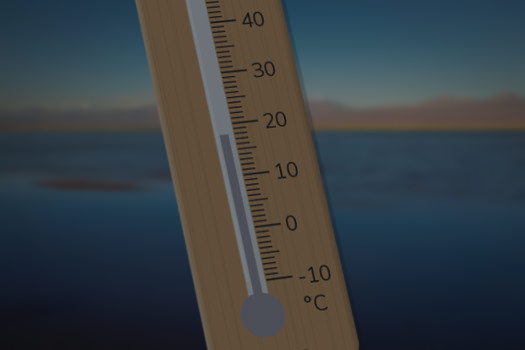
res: 18; °C
